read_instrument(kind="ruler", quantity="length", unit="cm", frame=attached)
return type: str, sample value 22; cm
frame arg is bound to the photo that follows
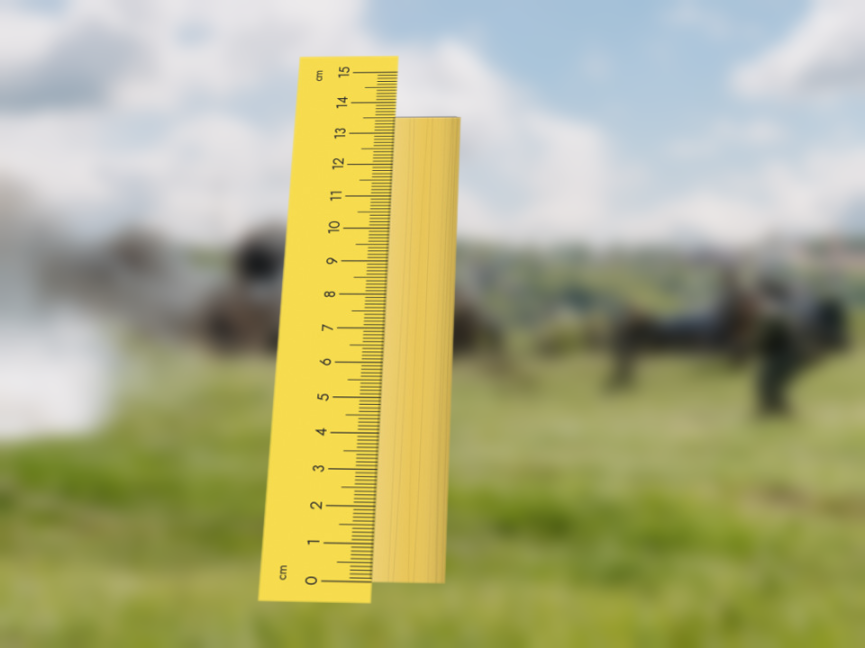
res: 13.5; cm
